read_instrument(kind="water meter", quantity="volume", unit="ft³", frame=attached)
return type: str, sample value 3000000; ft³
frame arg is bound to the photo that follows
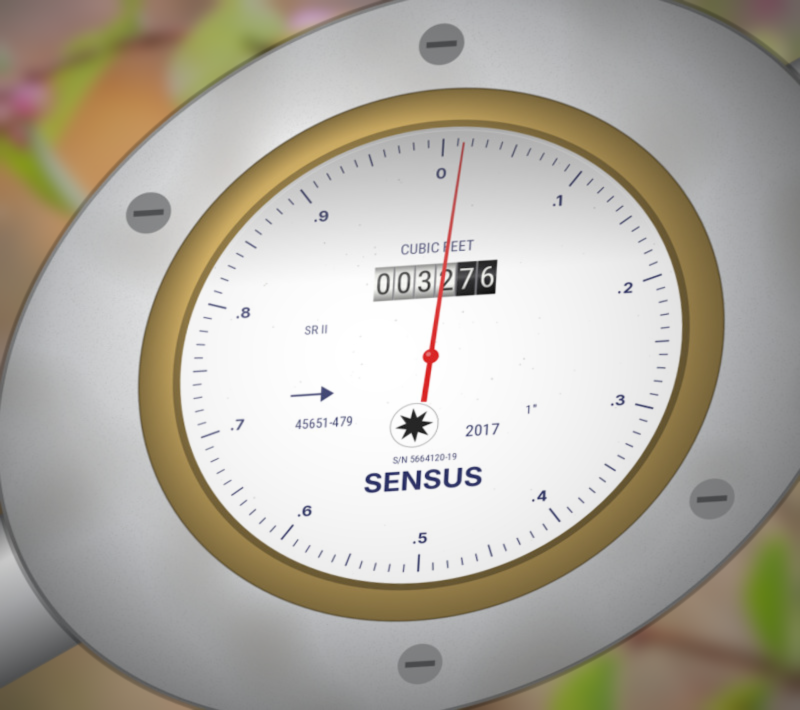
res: 3276.01; ft³
